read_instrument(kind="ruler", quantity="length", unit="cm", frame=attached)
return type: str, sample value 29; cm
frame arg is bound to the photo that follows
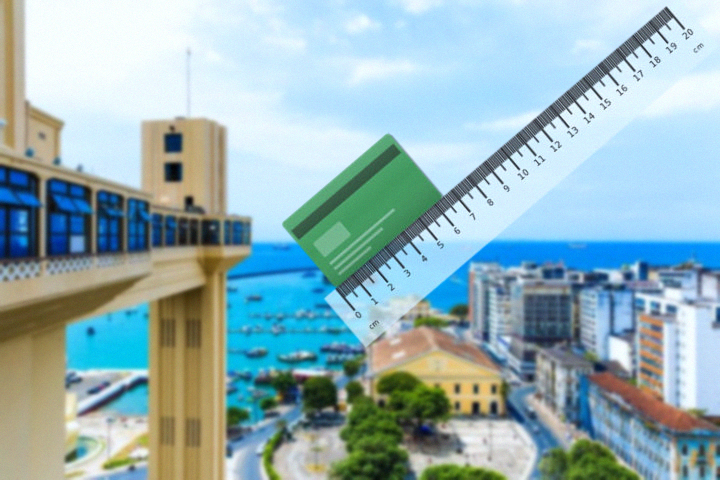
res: 6.5; cm
